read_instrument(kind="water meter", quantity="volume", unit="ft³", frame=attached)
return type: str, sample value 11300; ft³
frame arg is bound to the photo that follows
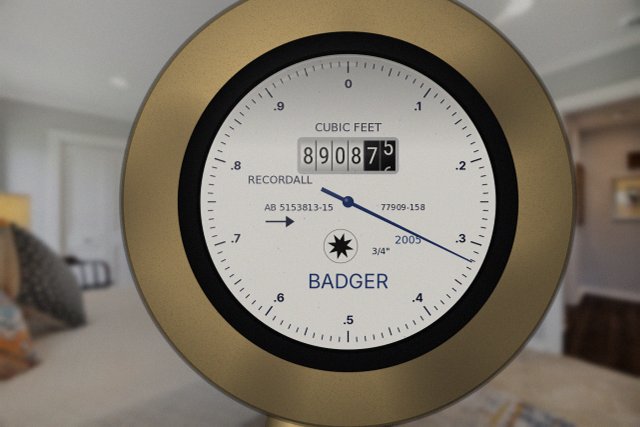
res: 890875.32; ft³
